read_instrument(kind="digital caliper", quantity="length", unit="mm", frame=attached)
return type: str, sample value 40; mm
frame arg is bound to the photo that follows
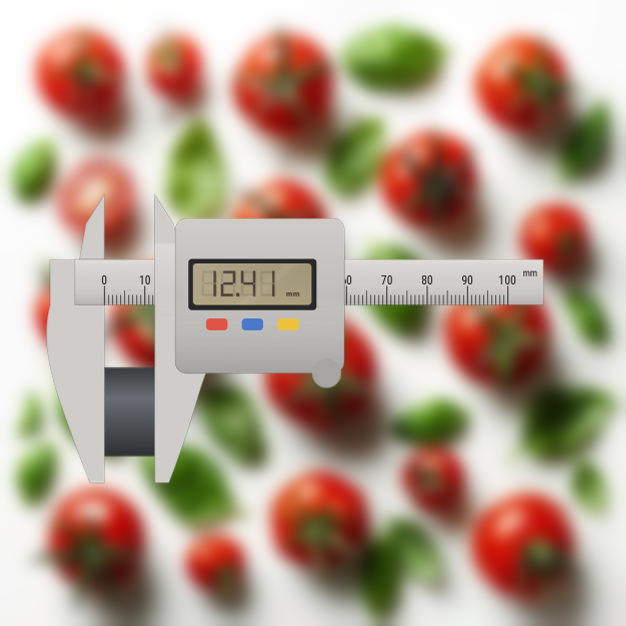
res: 12.41; mm
